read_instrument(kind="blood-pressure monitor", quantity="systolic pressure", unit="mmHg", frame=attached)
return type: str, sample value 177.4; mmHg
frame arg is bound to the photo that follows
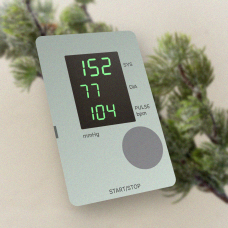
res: 152; mmHg
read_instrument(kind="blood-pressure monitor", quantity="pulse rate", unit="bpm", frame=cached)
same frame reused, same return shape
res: 104; bpm
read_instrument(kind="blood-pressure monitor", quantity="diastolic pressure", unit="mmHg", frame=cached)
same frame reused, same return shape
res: 77; mmHg
